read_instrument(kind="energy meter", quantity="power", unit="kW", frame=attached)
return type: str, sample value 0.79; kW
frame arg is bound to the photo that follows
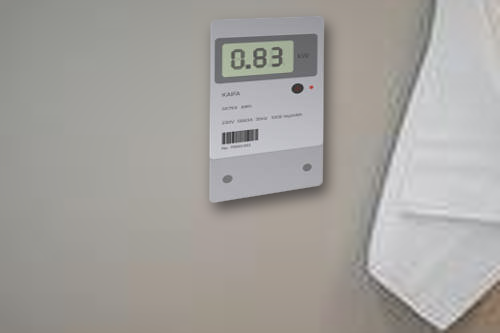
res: 0.83; kW
